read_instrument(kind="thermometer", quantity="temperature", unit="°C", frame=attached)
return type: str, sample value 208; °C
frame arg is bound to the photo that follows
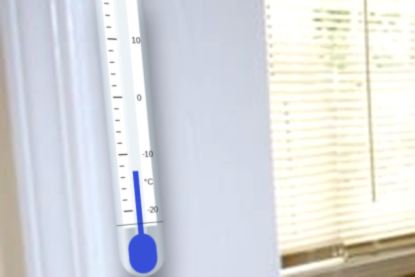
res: -13; °C
